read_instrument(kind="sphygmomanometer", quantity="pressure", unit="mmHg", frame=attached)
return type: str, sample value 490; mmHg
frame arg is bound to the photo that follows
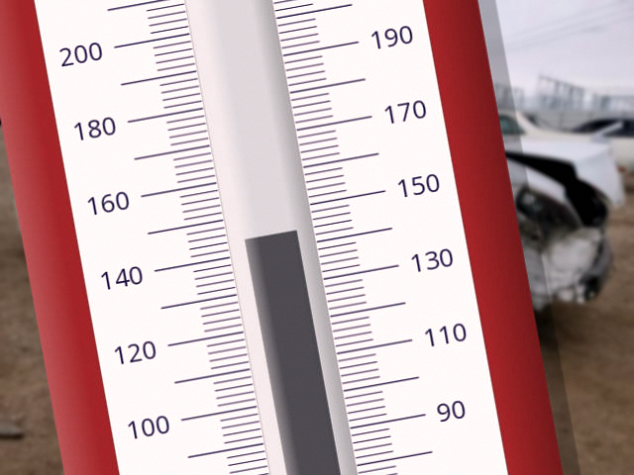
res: 144; mmHg
